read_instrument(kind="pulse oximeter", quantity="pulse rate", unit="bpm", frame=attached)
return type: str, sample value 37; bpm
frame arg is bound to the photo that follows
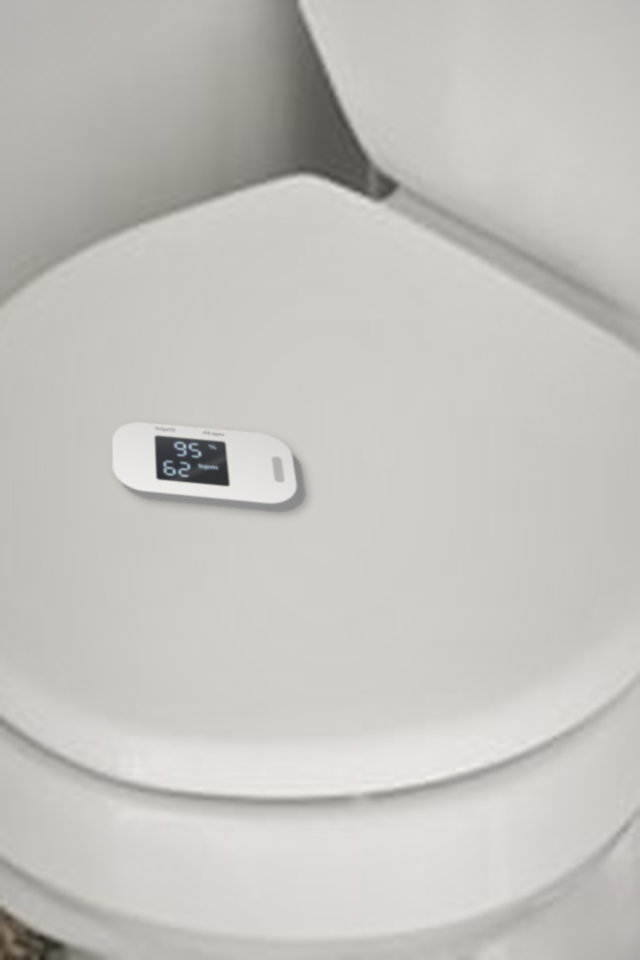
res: 62; bpm
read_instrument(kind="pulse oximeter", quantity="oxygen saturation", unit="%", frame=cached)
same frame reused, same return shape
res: 95; %
